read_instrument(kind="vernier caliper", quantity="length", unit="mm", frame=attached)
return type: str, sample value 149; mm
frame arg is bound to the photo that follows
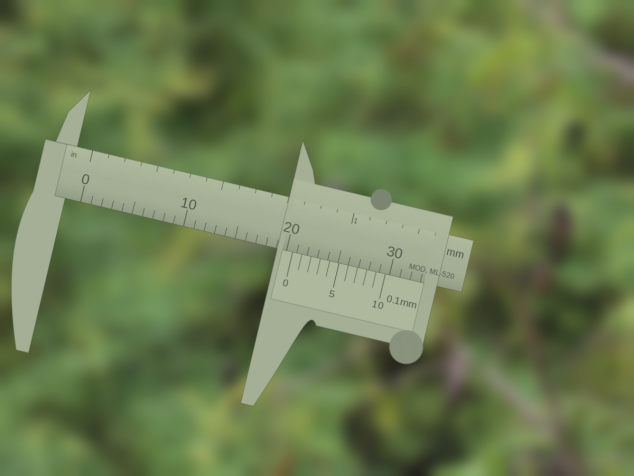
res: 20.6; mm
